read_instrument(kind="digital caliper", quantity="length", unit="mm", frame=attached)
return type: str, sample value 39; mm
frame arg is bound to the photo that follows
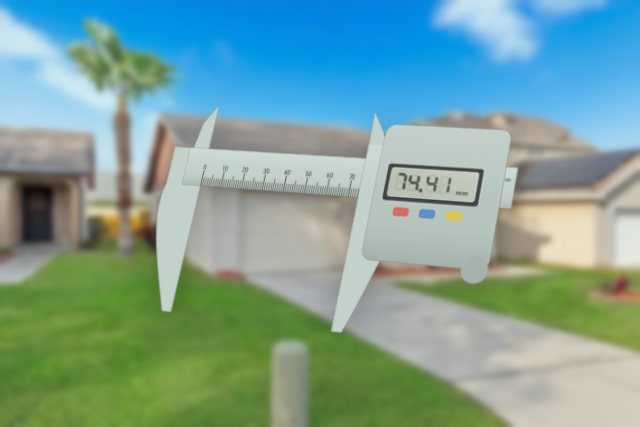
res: 74.41; mm
